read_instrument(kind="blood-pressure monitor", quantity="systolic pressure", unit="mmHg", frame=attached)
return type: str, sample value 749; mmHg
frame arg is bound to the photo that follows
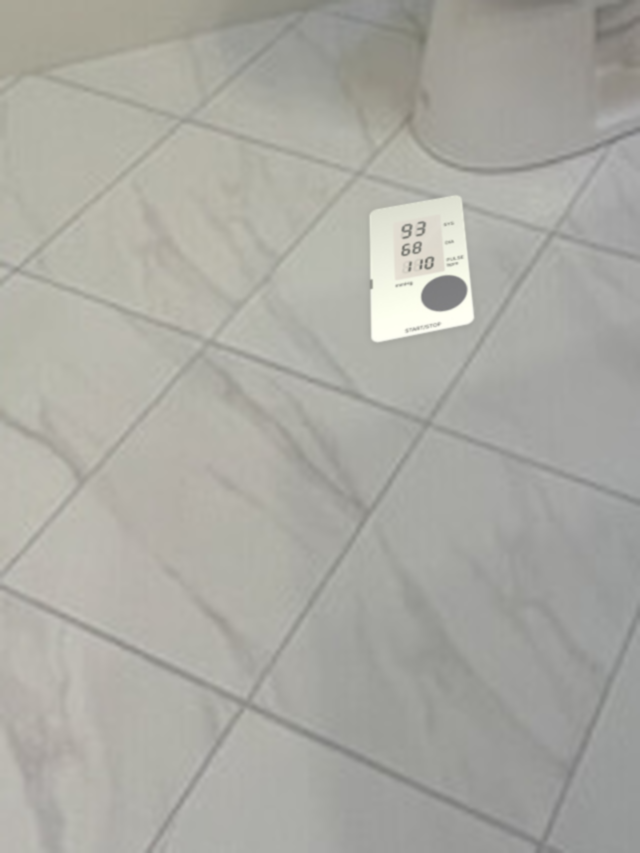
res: 93; mmHg
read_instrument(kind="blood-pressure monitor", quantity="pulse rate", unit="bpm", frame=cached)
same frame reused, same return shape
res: 110; bpm
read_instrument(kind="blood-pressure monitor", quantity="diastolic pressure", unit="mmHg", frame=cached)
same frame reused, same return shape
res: 68; mmHg
